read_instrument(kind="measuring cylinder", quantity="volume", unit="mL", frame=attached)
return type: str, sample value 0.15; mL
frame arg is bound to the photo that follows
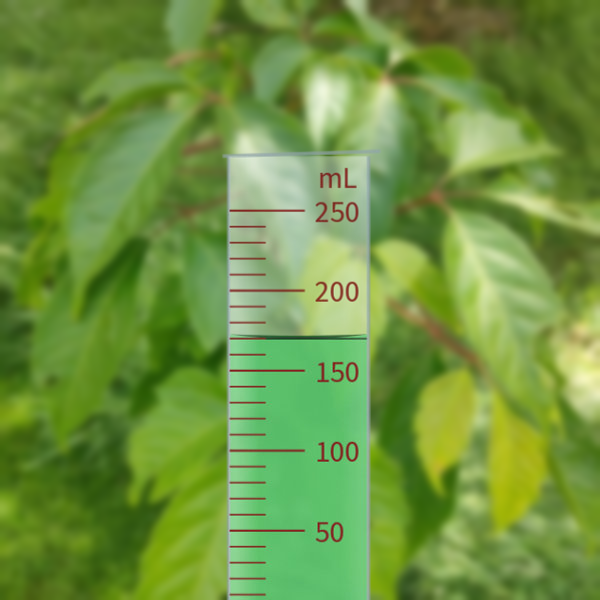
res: 170; mL
